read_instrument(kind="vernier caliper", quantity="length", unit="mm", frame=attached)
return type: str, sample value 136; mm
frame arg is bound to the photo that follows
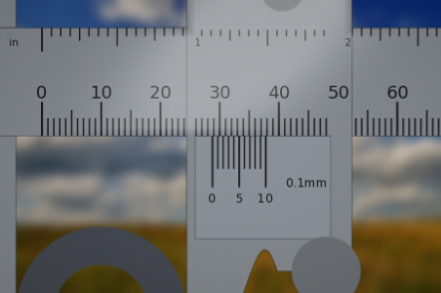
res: 28.8; mm
